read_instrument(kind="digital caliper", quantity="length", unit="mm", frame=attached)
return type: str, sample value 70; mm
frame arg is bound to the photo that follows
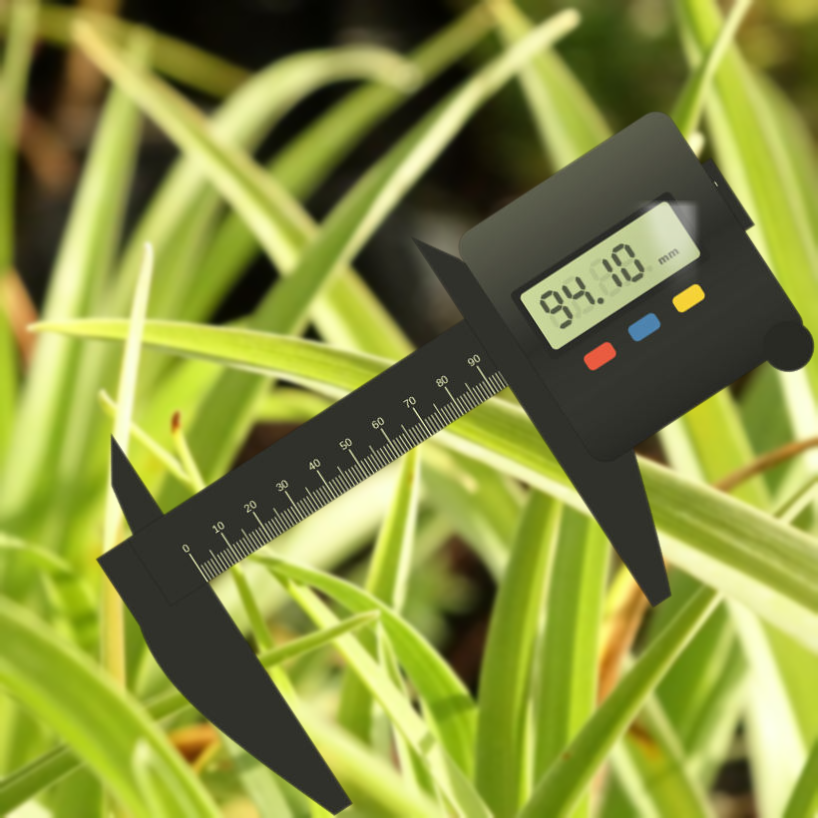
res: 94.10; mm
